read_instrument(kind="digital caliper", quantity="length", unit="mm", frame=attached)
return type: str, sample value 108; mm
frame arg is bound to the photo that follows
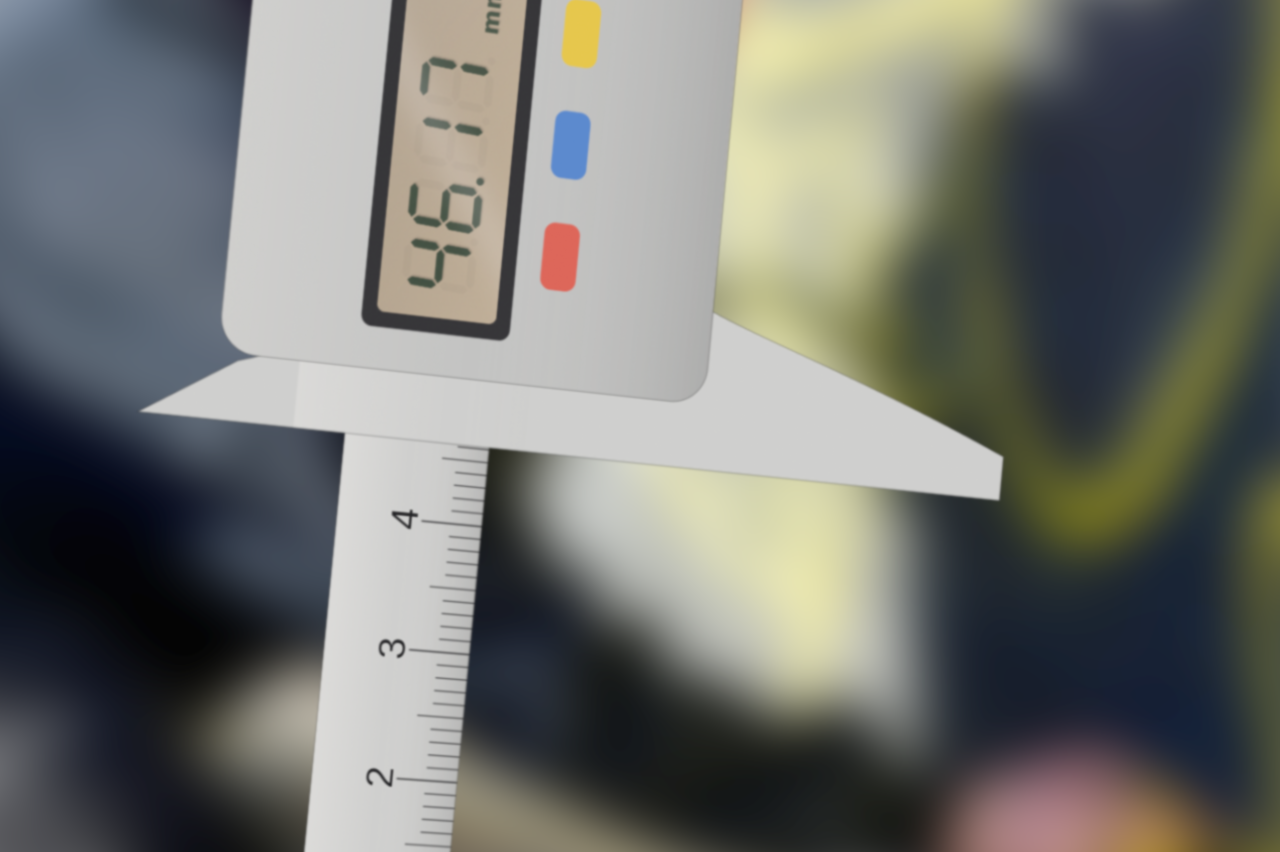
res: 46.17; mm
